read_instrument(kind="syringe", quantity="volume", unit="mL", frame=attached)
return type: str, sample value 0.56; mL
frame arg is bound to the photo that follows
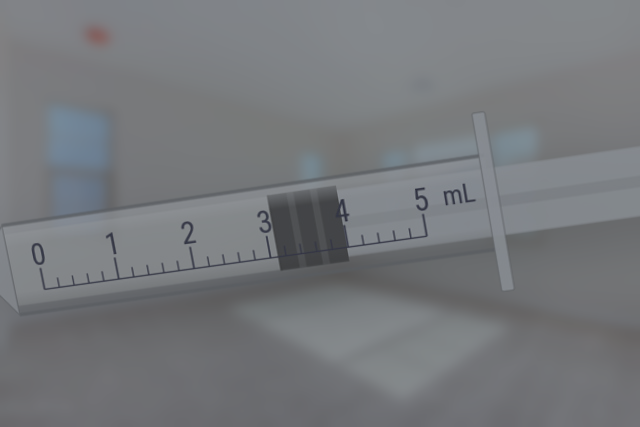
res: 3.1; mL
